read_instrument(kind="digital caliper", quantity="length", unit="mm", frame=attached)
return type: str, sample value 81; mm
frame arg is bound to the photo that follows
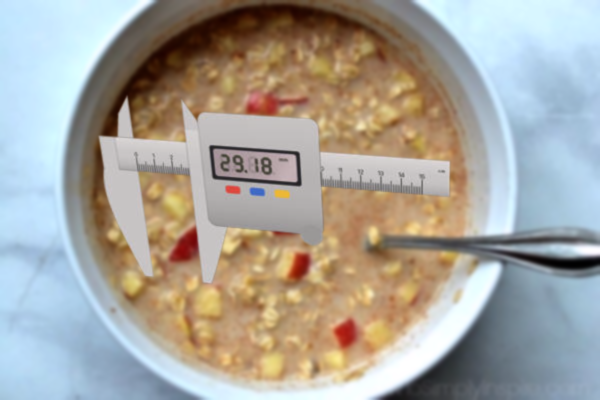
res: 29.18; mm
